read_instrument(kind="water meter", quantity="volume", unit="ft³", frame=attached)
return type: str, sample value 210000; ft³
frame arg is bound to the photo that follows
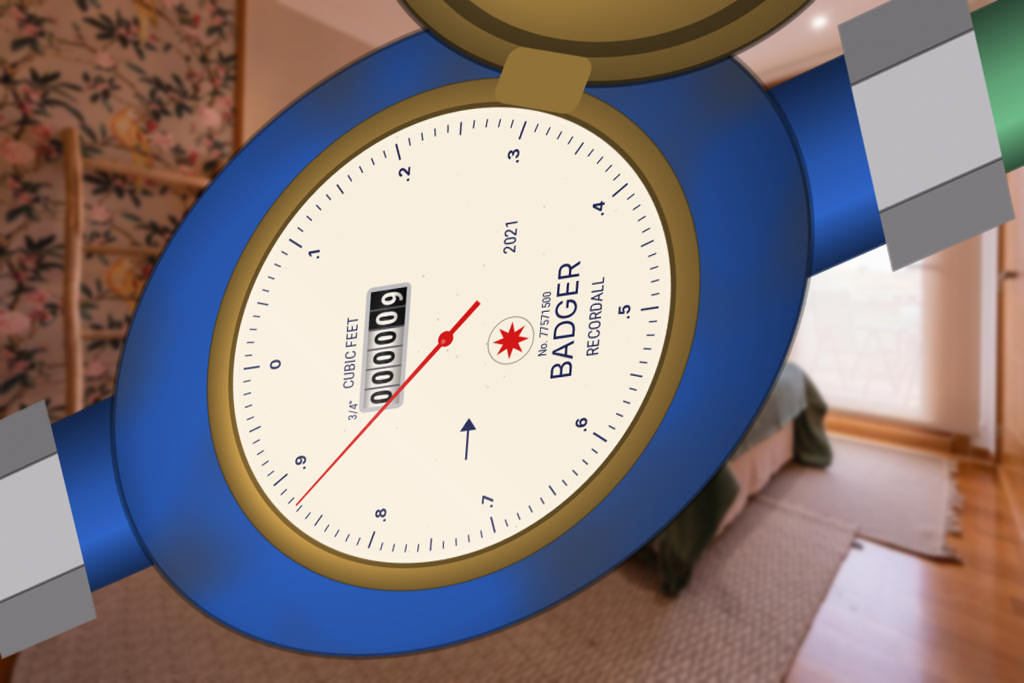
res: 8.87; ft³
